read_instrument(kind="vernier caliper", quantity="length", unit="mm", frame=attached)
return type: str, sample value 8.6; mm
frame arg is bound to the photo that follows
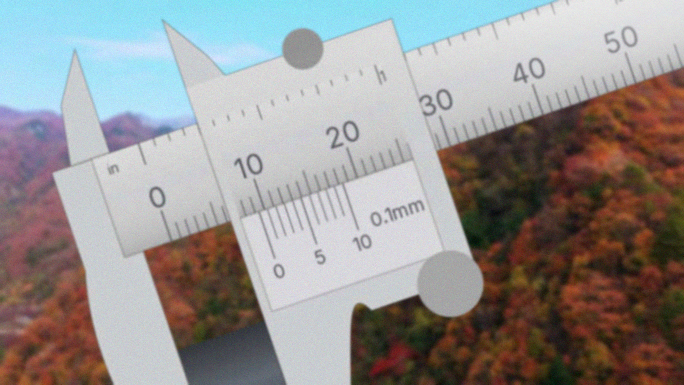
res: 9.4; mm
